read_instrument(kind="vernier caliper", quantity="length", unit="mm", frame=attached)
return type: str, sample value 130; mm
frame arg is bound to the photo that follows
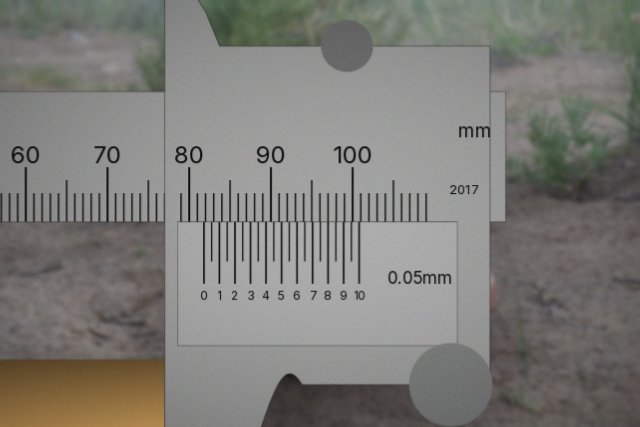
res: 81.8; mm
